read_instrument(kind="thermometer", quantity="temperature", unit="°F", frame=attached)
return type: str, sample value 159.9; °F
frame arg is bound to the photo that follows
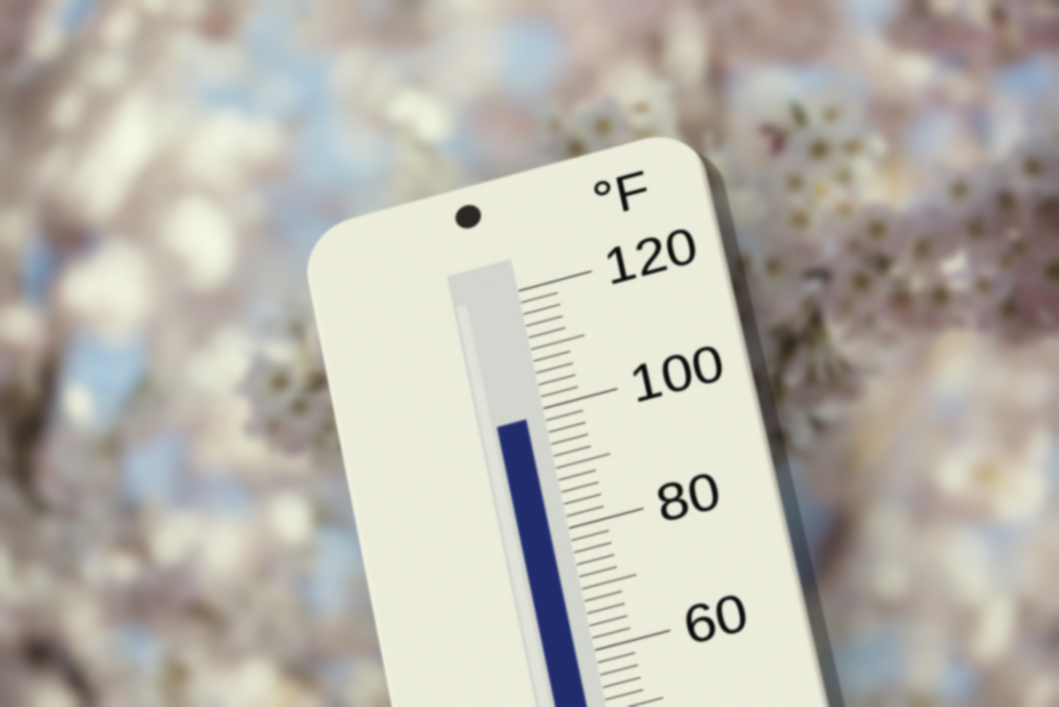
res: 99; °F
